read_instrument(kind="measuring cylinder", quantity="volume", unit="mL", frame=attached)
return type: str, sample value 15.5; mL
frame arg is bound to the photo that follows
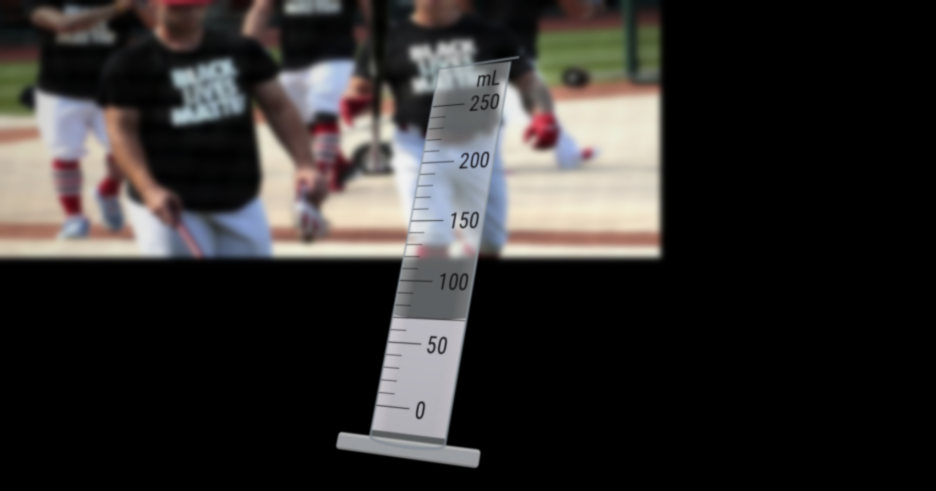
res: 70; mL
